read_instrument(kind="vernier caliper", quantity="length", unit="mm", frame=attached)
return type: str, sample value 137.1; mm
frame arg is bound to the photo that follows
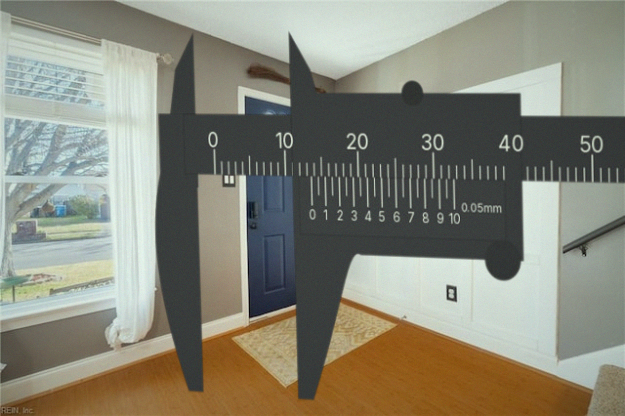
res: 13.6; mm
